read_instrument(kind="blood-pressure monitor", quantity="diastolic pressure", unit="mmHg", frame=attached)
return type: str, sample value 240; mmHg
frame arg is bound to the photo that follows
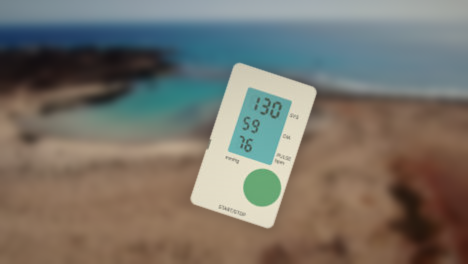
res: 59; mmHg
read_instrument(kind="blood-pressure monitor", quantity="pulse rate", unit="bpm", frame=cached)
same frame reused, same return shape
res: 76; bpm
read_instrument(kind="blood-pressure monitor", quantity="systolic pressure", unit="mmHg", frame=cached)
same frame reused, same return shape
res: 130; mmHg
